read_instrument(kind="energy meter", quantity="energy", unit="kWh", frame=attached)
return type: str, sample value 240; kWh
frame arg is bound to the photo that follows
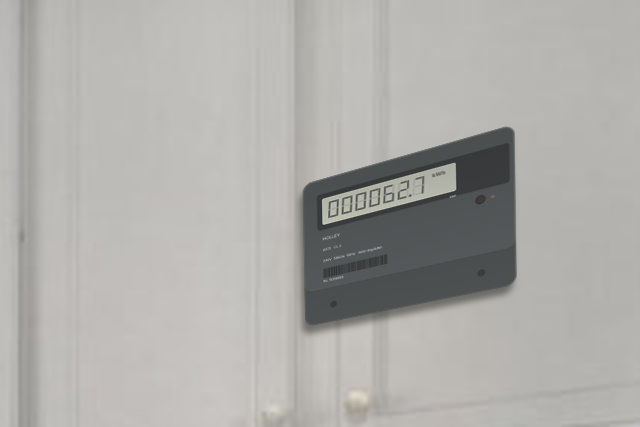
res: 62.7; kWh
